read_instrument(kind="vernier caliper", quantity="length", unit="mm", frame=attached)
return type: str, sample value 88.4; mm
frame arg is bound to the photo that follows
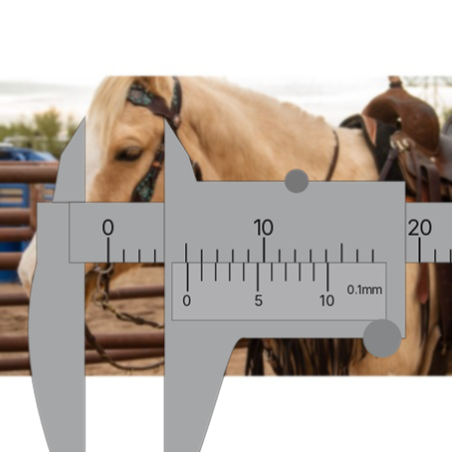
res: 5.1; mm
